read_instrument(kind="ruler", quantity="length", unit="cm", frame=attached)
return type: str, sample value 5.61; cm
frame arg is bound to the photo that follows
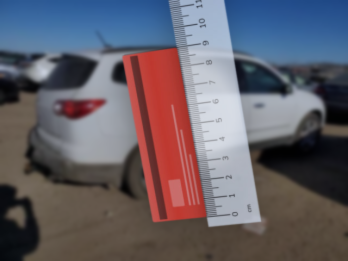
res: 9; cm
